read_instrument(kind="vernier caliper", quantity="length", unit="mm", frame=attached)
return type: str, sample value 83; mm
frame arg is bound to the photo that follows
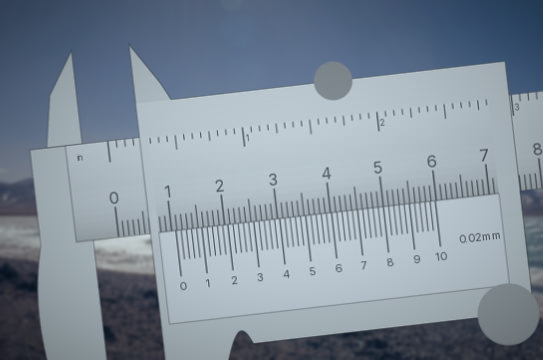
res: 10.8; mm
